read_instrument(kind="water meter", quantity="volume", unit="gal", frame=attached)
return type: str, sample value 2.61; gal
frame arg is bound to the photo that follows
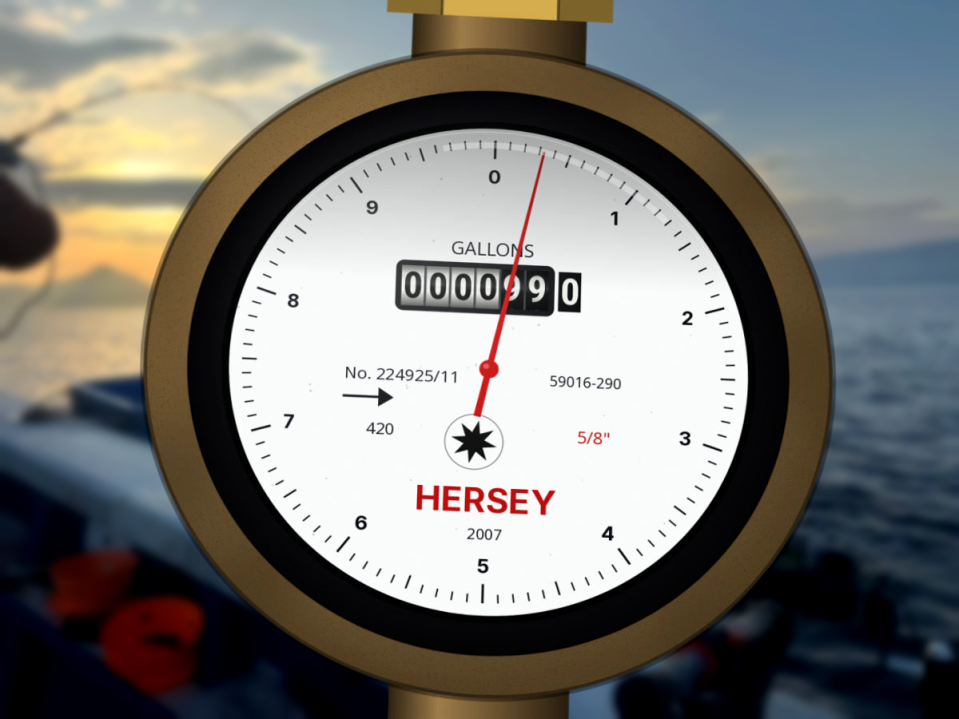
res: 990.3; gal
